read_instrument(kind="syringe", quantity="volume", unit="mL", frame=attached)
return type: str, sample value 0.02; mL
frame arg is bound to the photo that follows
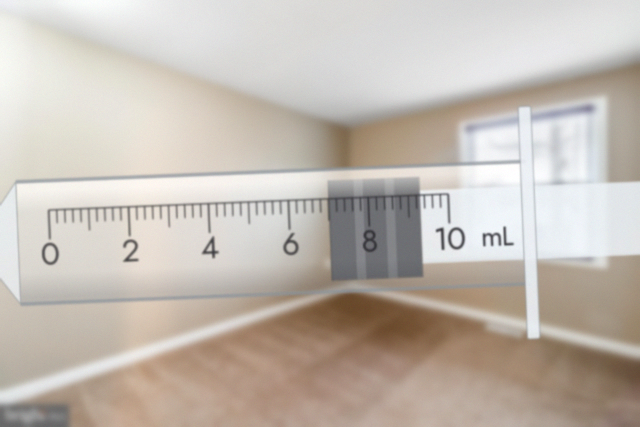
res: 7; mL
